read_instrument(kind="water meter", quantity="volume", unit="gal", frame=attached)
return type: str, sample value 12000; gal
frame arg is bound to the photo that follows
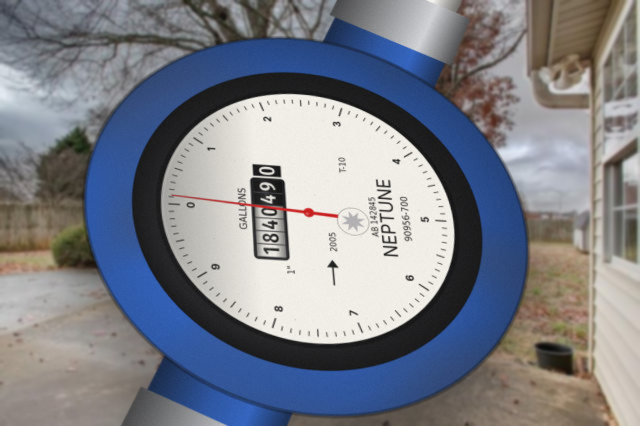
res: 1840490.1; gal
